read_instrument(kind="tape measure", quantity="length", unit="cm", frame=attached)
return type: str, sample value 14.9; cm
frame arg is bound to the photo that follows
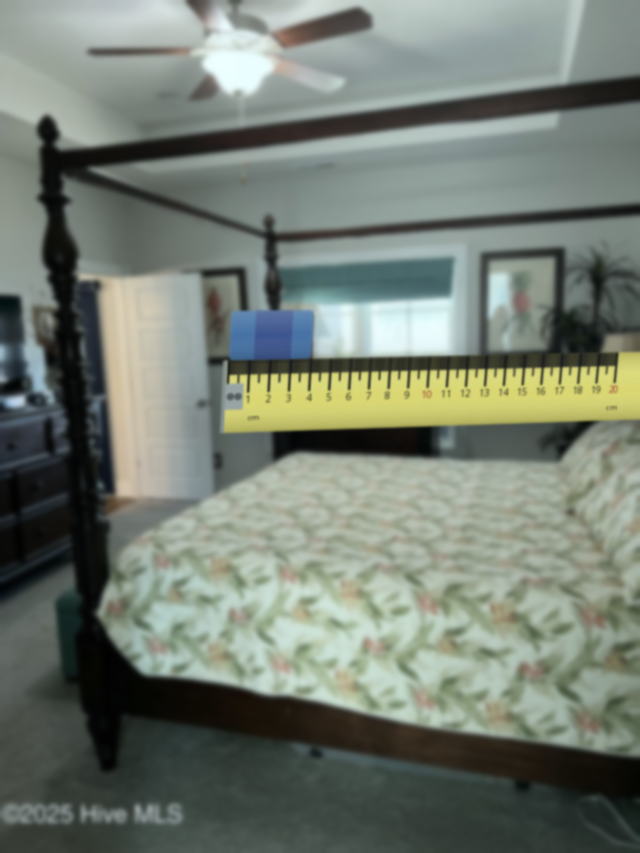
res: 4; cm
